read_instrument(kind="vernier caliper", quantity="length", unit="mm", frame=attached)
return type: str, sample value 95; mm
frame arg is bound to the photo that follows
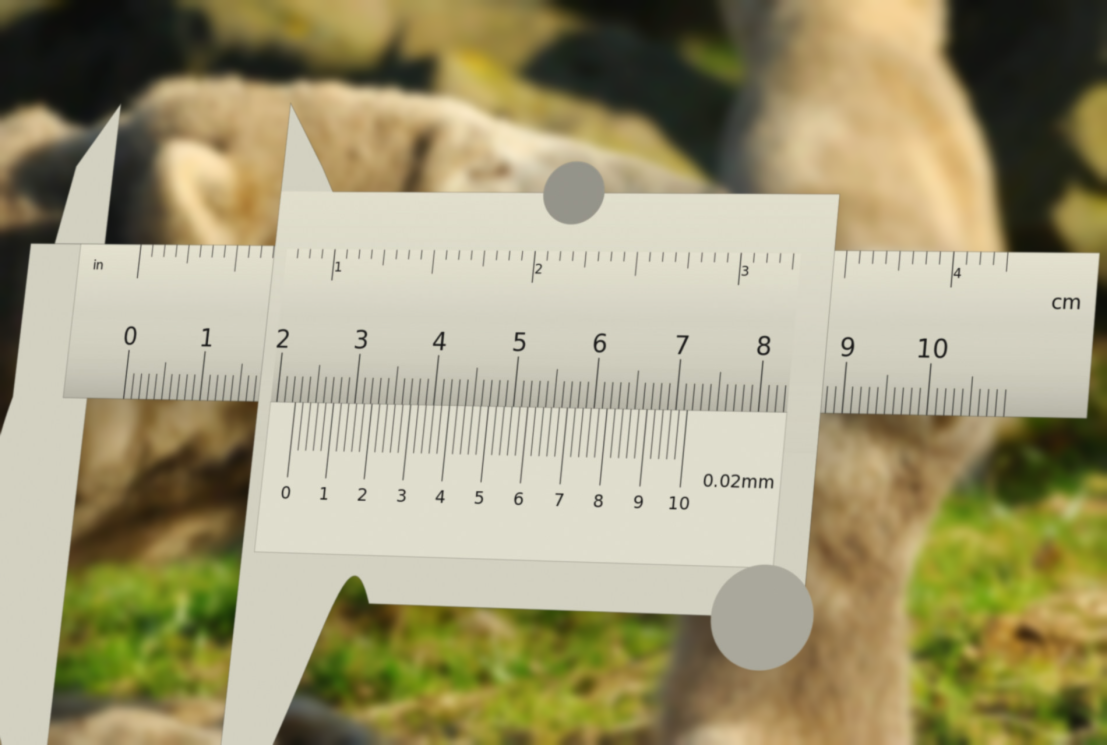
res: 22.4; mm
